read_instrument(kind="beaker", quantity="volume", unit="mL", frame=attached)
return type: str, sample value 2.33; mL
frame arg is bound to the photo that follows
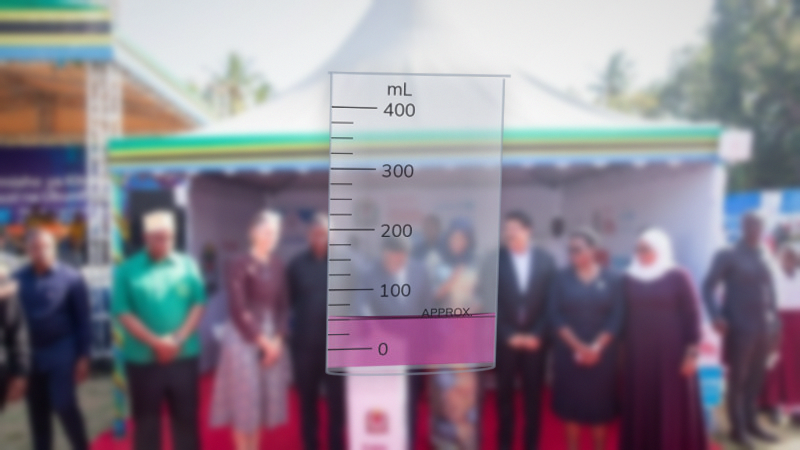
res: 50; mL
